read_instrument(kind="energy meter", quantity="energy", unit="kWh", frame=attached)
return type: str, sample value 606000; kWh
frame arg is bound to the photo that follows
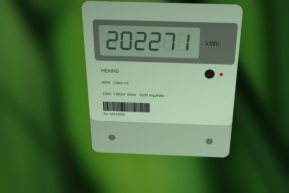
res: 202271; kWh
